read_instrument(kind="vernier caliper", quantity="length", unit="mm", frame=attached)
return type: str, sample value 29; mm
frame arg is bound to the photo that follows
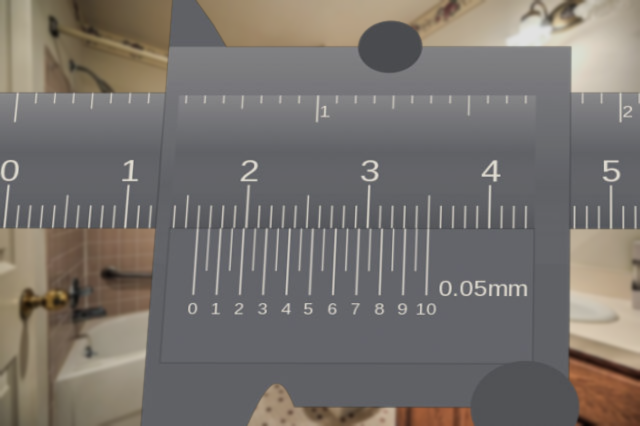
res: 16.0; mm
